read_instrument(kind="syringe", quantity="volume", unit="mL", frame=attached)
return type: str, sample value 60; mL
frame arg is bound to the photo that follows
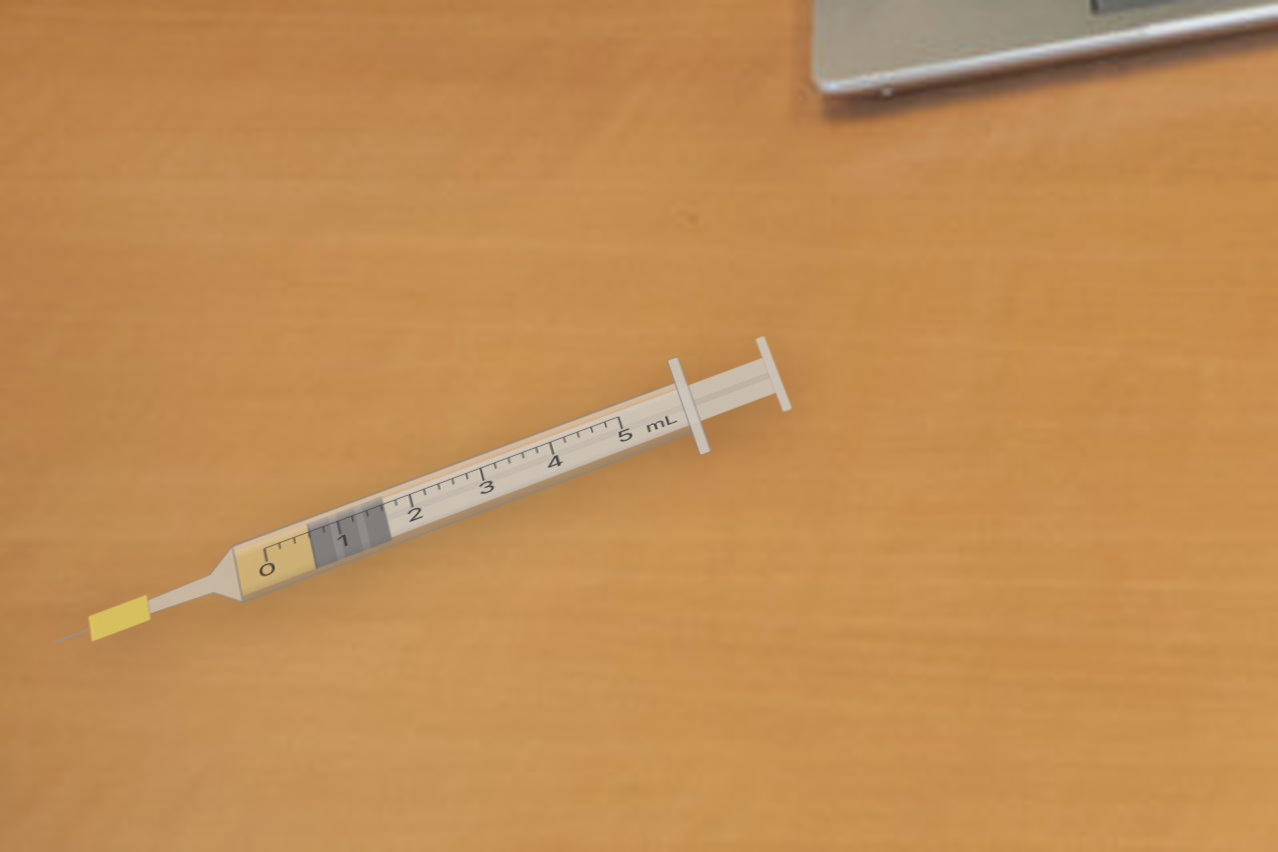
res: 0.6; mL
